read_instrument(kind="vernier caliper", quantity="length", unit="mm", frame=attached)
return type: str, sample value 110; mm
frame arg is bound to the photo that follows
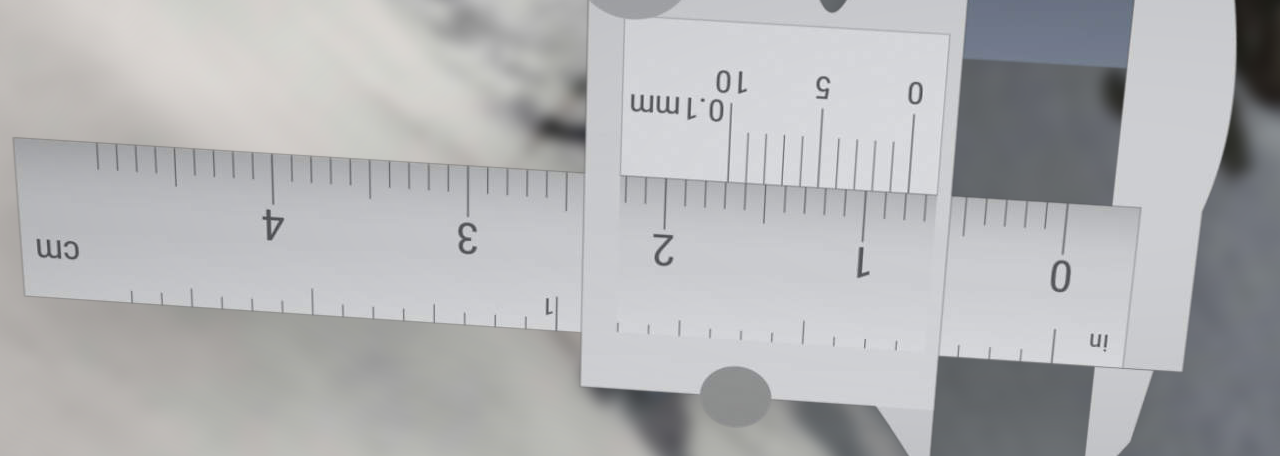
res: 7.9; mm
